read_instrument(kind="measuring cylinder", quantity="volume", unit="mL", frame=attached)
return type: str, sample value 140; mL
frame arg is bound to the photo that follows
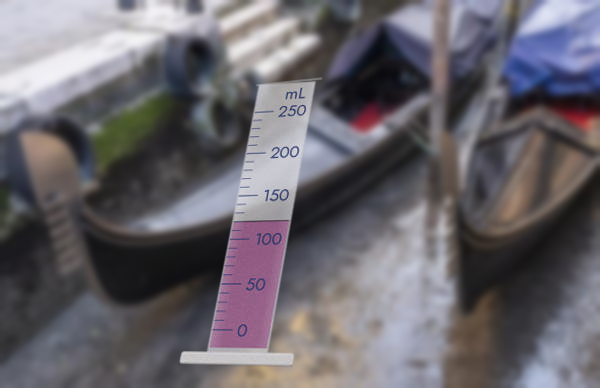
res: 120; mL
